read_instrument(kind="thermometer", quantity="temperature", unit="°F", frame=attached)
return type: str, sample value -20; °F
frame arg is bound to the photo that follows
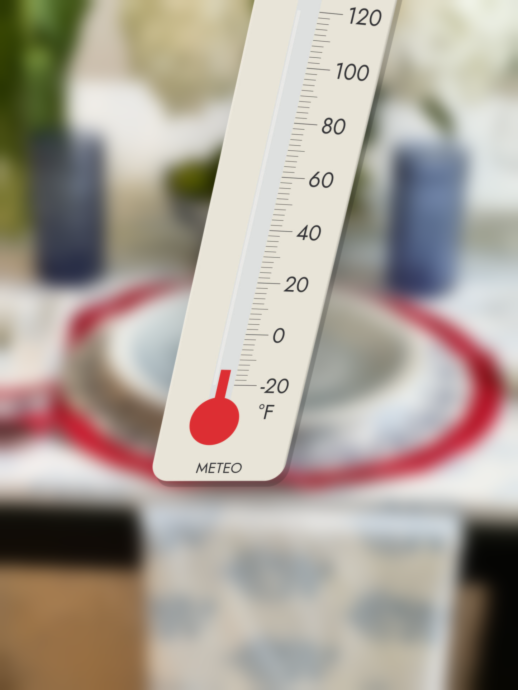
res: -14; °F
